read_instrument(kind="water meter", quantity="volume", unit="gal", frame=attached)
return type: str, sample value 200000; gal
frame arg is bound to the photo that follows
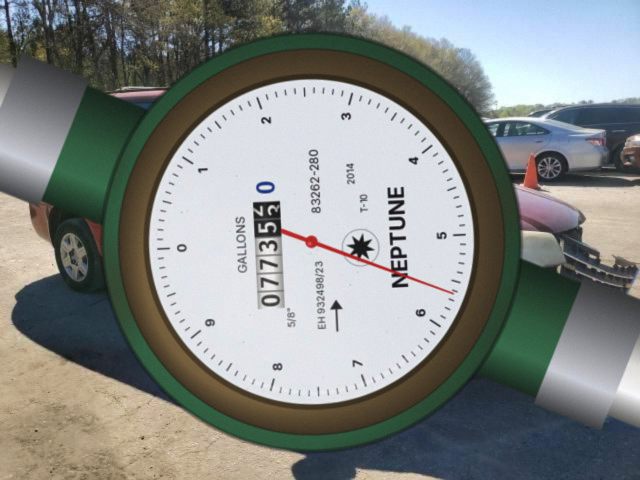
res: 773525.6; gal
